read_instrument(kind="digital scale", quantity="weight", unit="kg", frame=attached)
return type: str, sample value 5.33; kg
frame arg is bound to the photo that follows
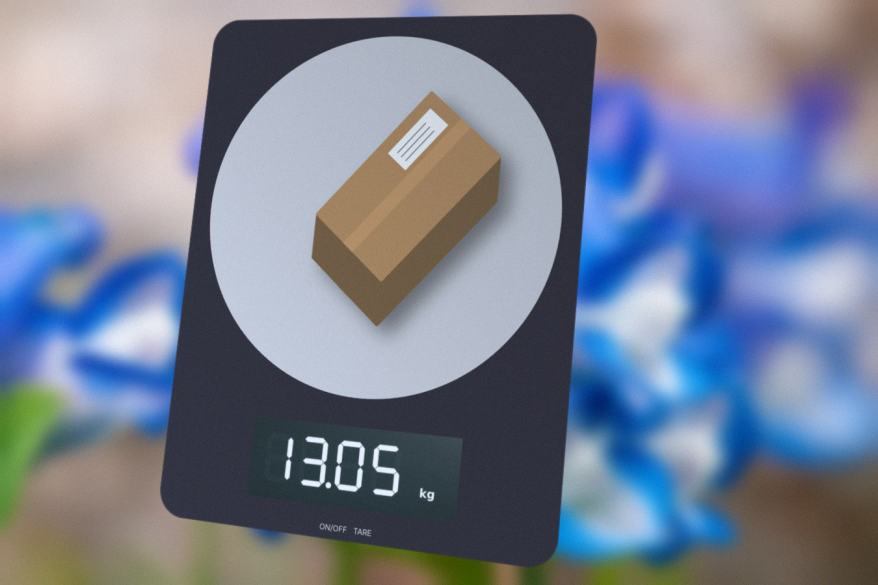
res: 13.05; kg
